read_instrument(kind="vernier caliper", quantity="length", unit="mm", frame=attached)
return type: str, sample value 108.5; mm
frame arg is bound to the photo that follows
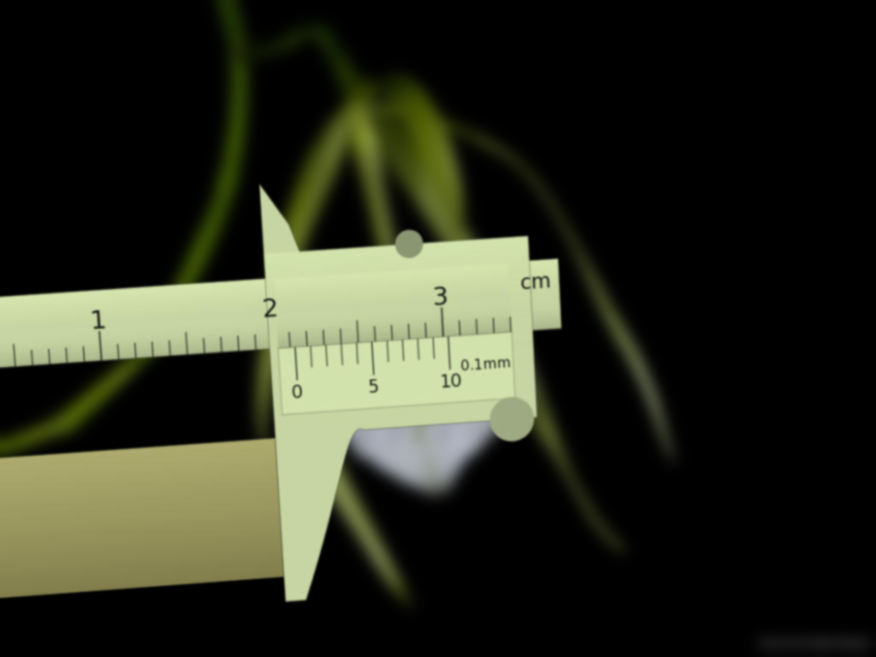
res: 21.3; mm
